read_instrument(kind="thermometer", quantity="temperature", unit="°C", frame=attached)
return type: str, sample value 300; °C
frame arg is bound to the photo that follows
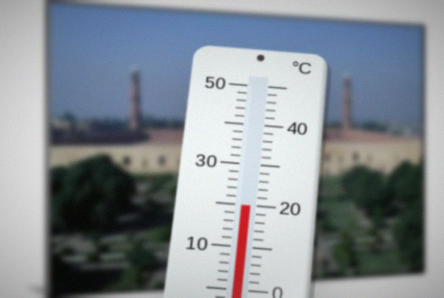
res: 20; °C
